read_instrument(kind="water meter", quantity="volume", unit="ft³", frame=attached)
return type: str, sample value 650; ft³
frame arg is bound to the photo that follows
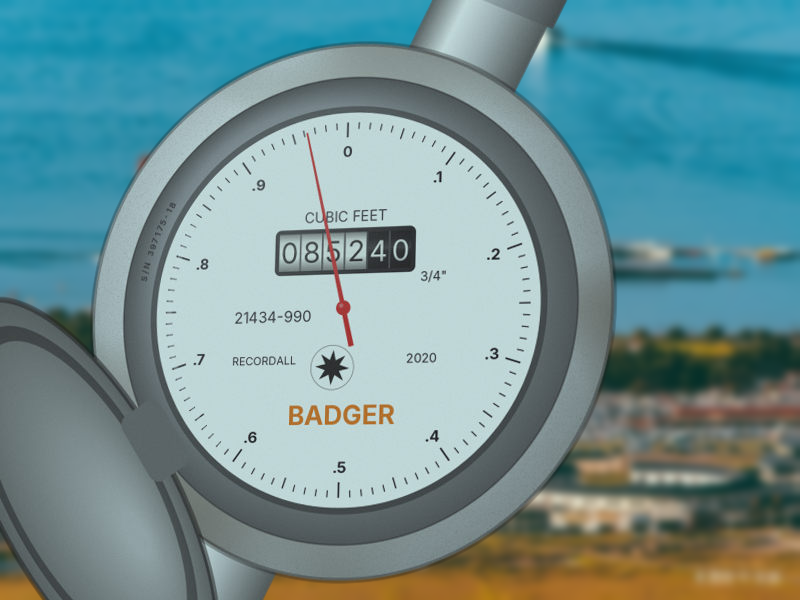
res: 85239.96; ft³
